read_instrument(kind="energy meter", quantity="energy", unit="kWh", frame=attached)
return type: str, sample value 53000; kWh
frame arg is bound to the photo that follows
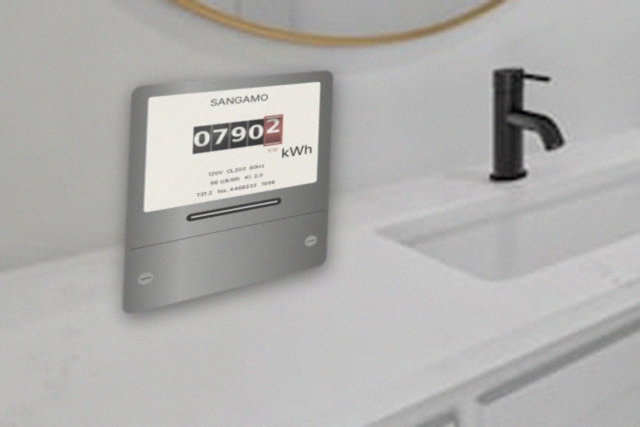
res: 790.2; kWh
